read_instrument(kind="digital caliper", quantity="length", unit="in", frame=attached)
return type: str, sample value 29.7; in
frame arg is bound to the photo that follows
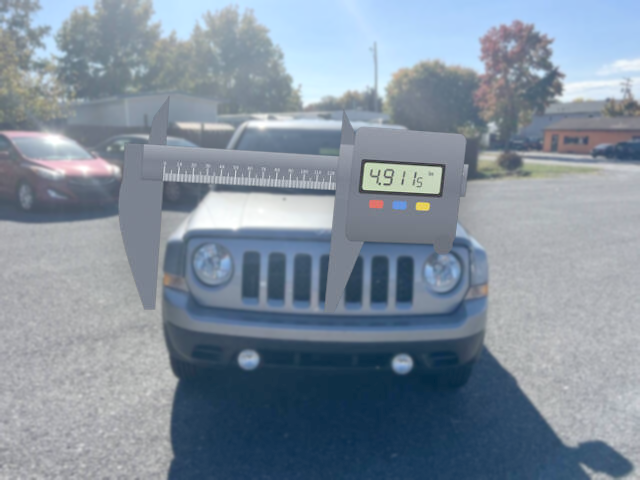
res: 4.9115; in
